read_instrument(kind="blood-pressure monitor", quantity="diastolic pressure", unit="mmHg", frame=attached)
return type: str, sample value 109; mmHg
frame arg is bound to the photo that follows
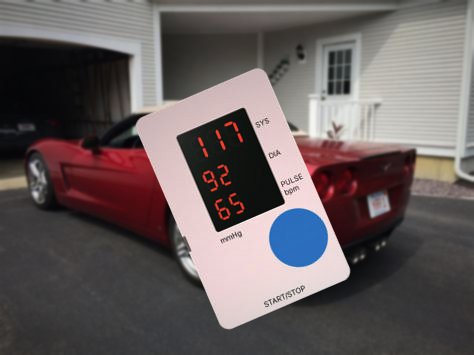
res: 92; mmHg
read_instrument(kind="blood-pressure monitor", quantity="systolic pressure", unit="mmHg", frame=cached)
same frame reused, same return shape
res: 117; mmHg
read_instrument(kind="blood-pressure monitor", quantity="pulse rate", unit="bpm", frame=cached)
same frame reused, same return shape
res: 65; bpm
